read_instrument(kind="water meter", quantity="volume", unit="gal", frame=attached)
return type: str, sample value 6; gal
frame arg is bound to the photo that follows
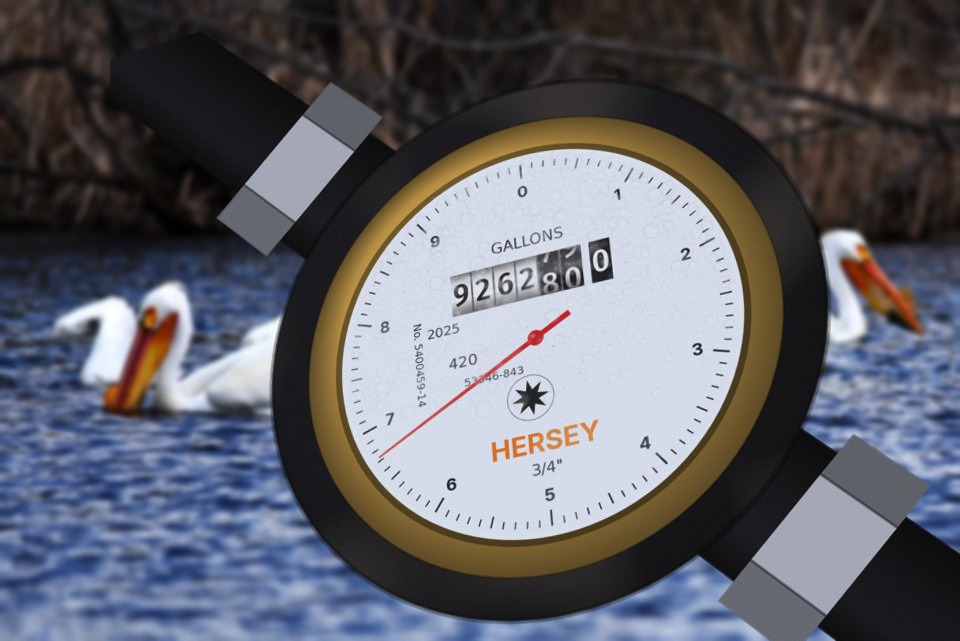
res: 9262796.7; gal
